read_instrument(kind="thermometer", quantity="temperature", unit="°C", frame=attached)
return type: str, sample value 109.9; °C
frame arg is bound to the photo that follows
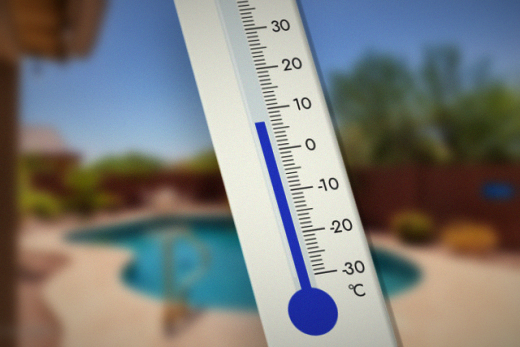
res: 7; °C
